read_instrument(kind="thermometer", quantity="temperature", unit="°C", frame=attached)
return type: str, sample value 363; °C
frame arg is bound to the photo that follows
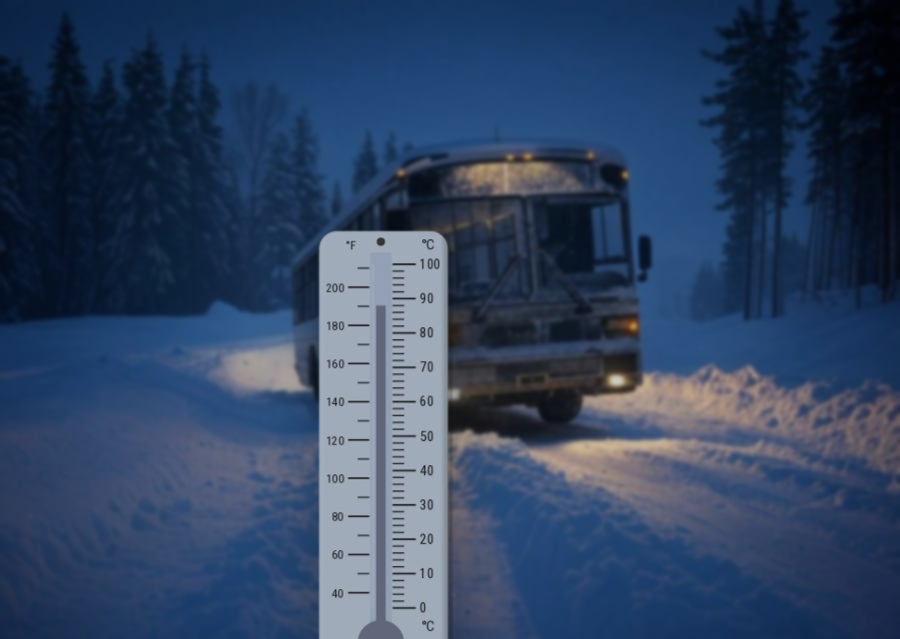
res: 88; °C
